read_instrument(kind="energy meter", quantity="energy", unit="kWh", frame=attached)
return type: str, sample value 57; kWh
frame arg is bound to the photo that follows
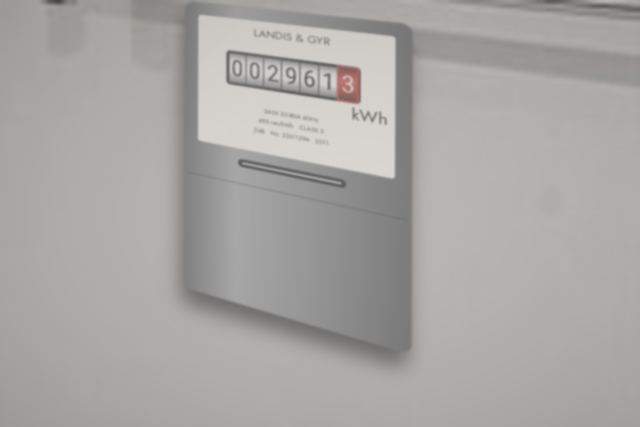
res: 2961.3; kWh
